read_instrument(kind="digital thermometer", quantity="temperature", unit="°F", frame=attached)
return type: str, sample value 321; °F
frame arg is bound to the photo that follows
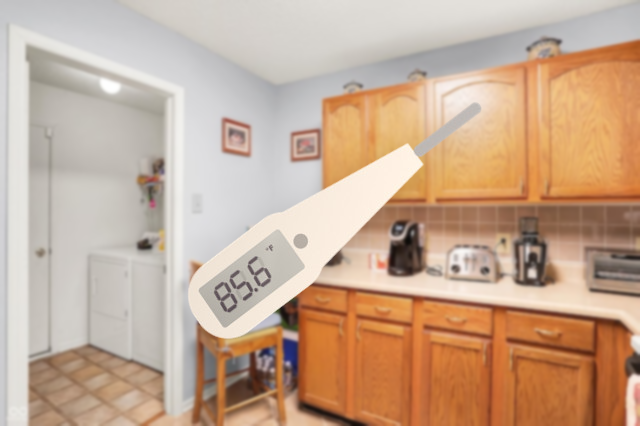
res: 85.6; °F
